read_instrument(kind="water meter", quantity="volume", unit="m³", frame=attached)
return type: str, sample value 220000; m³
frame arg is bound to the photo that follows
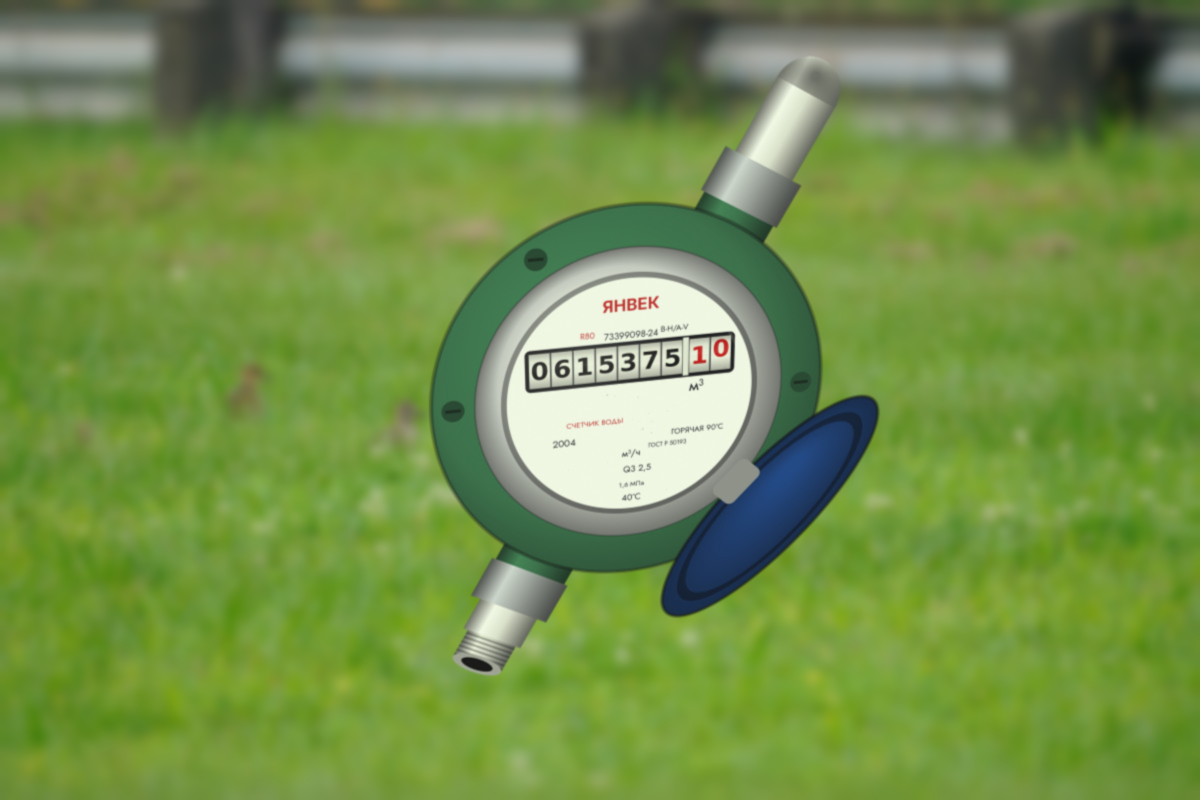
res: 615375.10; m³
